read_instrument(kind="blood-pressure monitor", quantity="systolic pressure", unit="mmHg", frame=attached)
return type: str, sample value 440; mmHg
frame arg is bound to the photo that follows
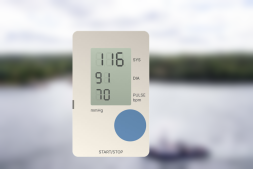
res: 116; mmHg
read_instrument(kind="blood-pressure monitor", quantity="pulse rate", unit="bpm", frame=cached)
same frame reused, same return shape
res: 70; bpm
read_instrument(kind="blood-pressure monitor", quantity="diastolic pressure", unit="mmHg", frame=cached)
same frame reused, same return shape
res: 91; mmHg
